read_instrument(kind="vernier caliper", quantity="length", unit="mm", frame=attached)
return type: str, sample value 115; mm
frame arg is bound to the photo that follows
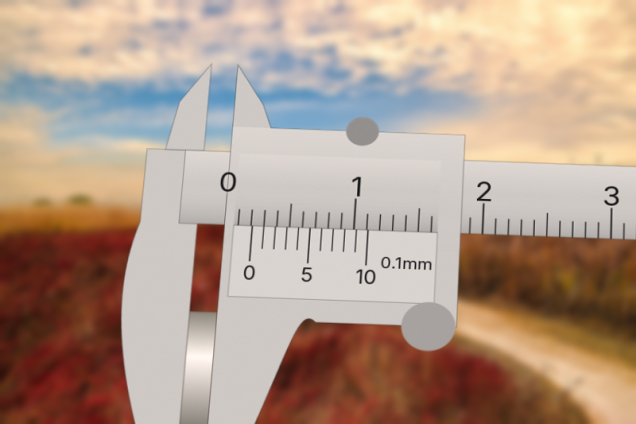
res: 2.1; mm
